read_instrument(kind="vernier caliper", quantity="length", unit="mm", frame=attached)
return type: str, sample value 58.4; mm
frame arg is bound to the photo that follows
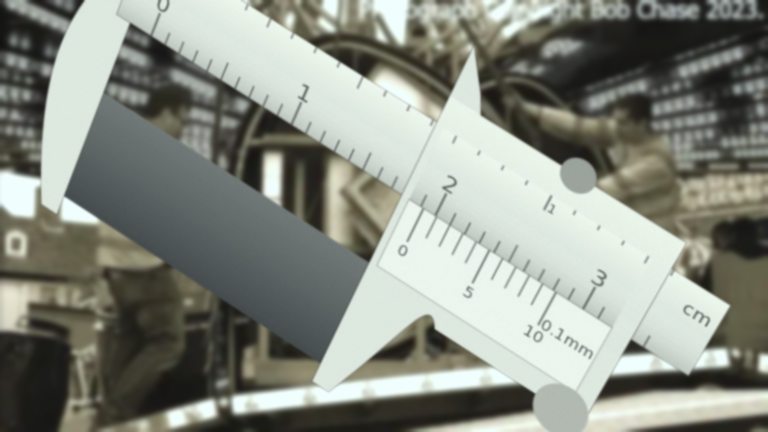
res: 19.2; mm
